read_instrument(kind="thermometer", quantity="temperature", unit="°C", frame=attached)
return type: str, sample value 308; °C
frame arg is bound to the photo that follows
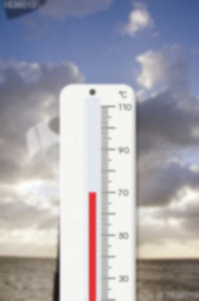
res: 70; °C
